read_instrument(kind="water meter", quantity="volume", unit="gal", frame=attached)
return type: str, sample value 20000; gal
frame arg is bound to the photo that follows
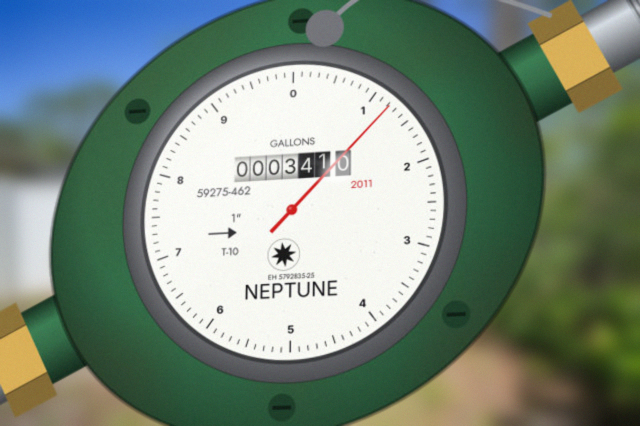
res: 3411.2; gal
